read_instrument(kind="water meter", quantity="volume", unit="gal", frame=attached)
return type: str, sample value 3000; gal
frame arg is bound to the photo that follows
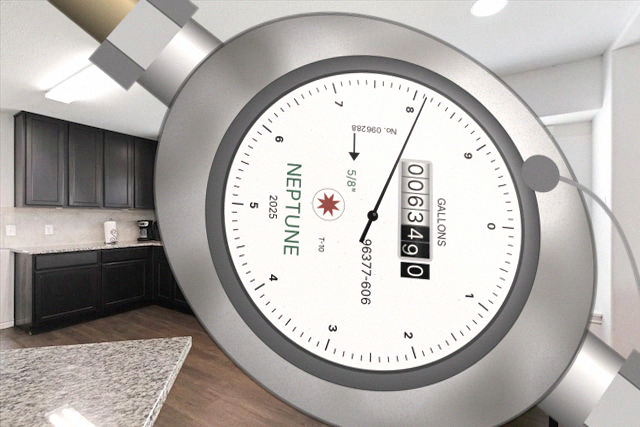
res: 63488.1; gal
